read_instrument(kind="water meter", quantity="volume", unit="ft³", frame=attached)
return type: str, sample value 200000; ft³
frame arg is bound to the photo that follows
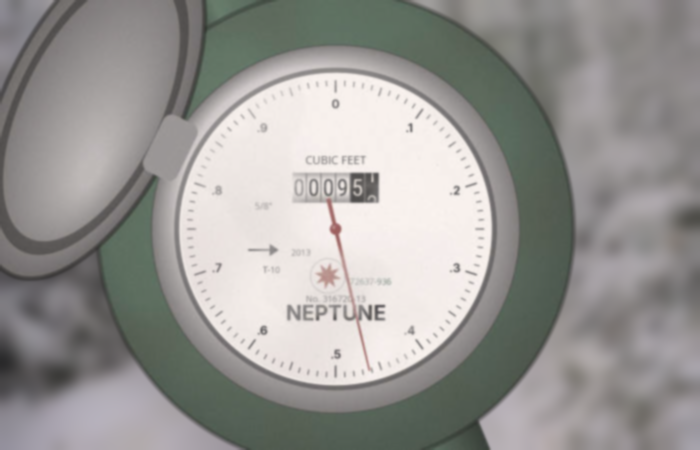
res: 951.46; ft³
